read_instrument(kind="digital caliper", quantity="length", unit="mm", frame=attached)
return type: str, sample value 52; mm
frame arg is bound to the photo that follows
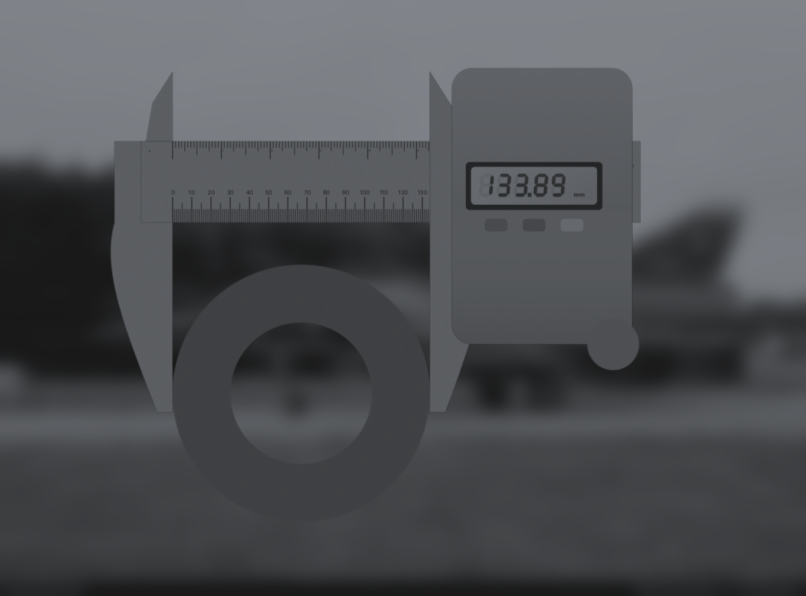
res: 133.89; mm
